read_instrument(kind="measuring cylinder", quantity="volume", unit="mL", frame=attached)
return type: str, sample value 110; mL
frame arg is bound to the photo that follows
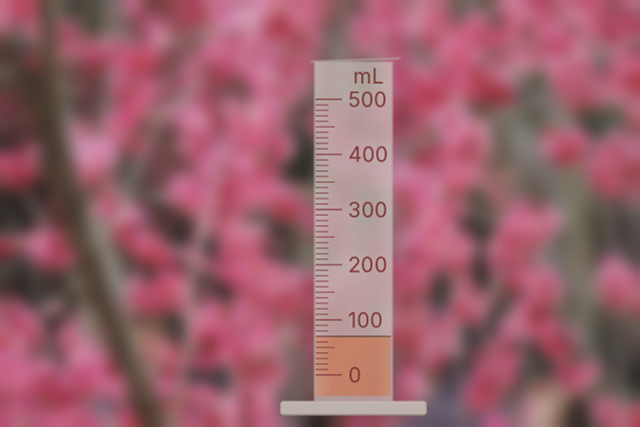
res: 70; mL
